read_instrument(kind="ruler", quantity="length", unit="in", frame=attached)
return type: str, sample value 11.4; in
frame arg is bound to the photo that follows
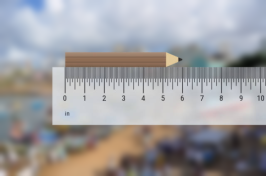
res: 6; in
